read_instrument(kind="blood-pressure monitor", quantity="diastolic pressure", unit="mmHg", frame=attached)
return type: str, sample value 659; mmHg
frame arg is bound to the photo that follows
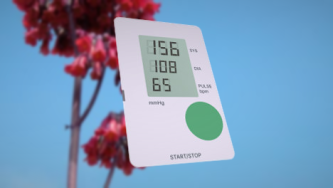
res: 108; mmHg
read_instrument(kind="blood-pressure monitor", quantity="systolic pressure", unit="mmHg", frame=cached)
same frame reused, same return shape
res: 156; mmHg
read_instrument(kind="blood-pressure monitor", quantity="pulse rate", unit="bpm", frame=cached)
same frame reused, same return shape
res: 65; bpm
